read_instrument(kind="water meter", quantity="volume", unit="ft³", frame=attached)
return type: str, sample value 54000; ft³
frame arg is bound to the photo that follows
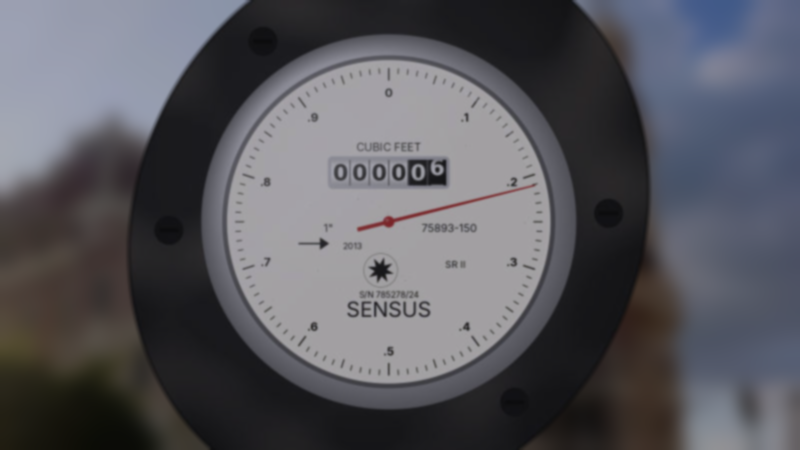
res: 6.21; ft³
